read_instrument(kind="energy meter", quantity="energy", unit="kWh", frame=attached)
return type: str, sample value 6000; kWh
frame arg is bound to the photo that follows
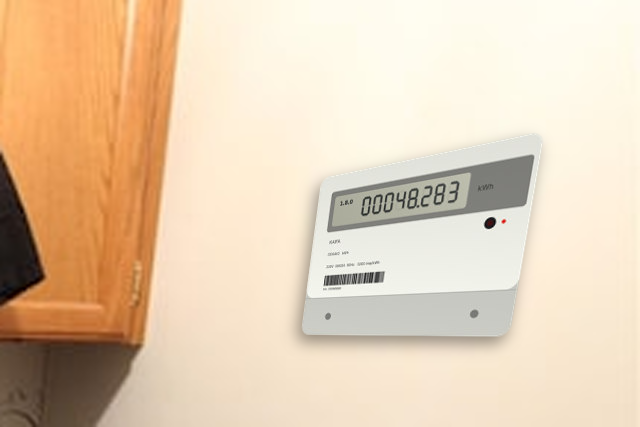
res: 48.283; kWh
